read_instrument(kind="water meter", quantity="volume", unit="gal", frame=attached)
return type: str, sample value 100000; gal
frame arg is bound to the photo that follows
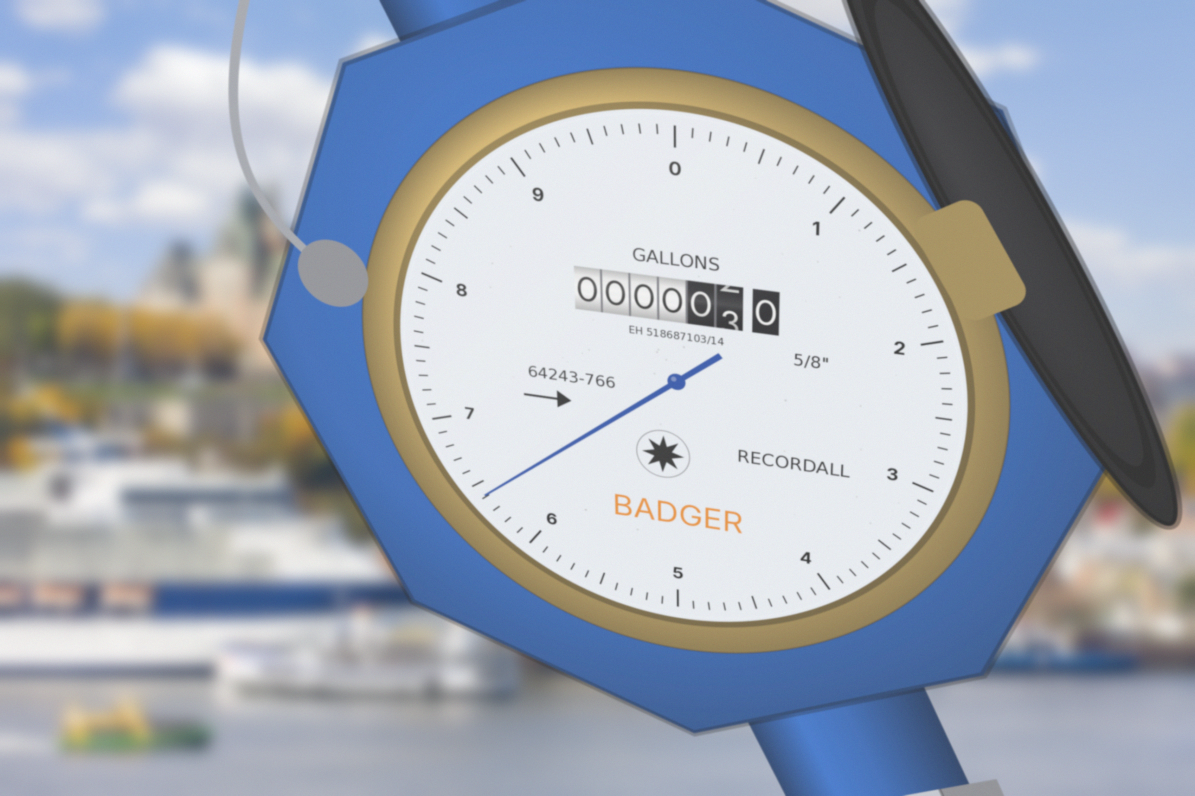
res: 26.4; gal
